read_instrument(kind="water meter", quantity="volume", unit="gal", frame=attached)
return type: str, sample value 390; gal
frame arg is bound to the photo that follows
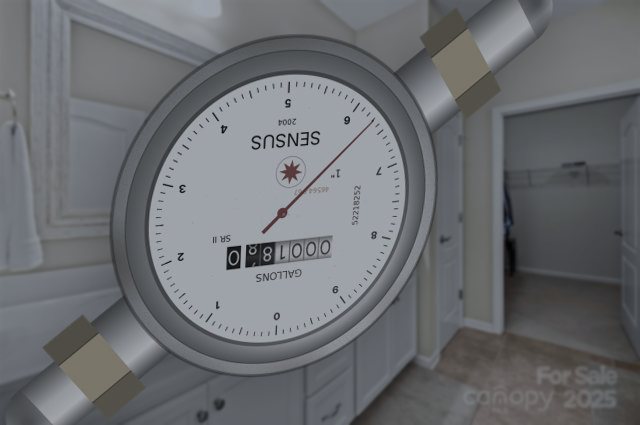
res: 1876.3; gal
